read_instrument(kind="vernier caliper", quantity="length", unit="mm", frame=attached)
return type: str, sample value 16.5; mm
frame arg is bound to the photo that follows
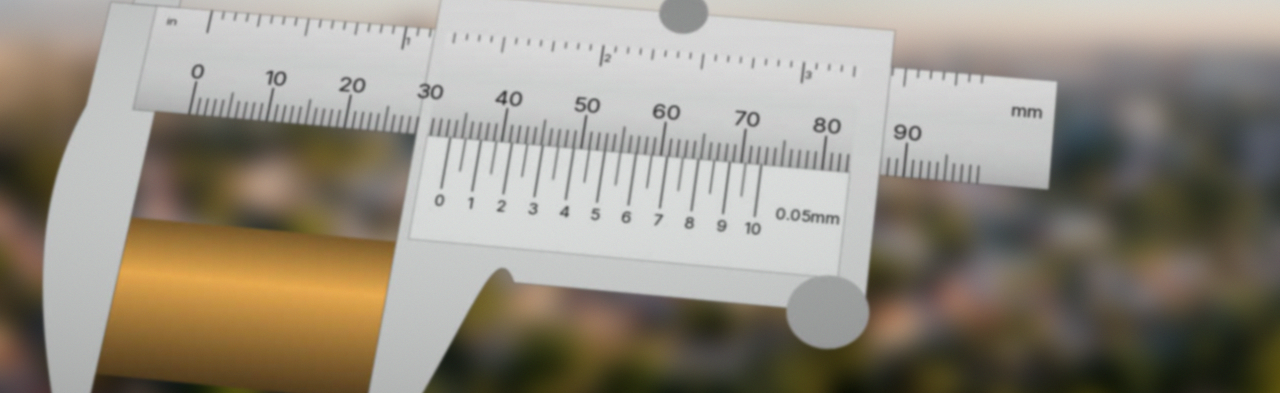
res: 33.5; mm
